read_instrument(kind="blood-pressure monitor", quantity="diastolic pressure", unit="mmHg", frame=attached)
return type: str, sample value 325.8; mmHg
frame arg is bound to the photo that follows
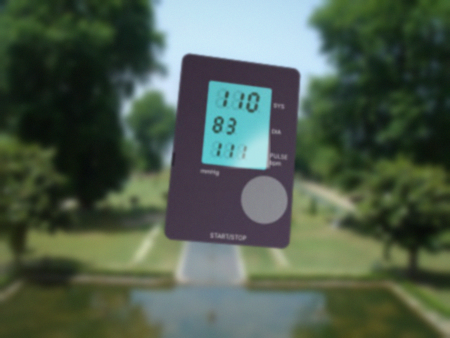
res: 83; mmHg
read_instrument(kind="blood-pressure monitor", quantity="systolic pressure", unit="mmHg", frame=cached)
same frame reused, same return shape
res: 110; mmHg
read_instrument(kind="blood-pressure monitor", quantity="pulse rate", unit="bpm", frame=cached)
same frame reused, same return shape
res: 111; bpm
